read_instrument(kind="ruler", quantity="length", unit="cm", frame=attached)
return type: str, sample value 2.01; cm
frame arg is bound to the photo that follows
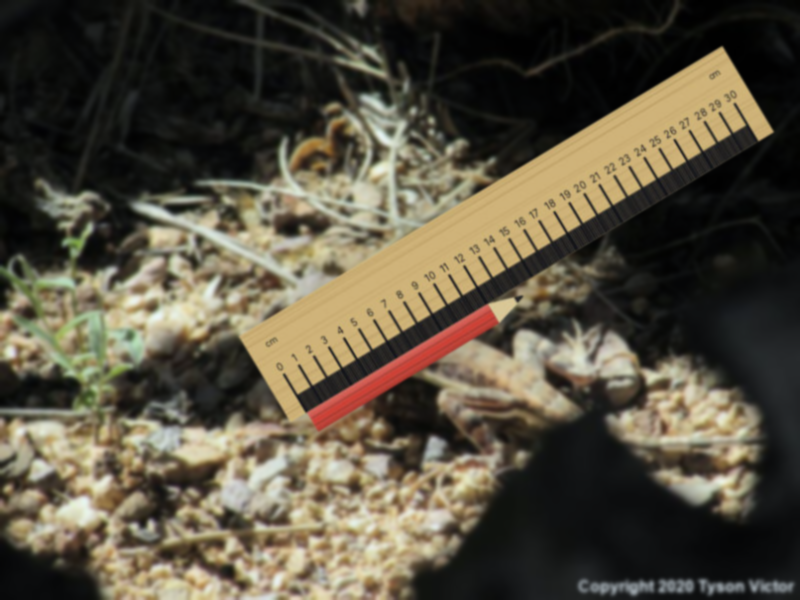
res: 14; cm
